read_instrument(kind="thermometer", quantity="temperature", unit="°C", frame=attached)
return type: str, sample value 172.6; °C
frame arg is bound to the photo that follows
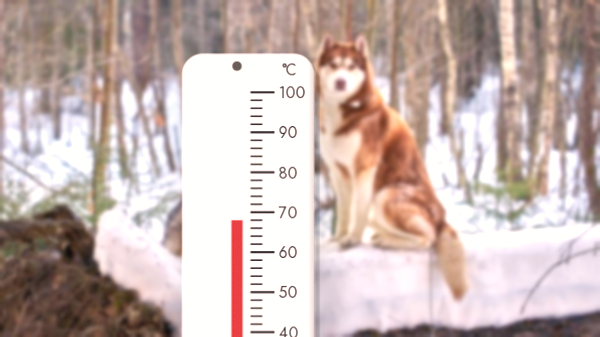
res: 68; °C
